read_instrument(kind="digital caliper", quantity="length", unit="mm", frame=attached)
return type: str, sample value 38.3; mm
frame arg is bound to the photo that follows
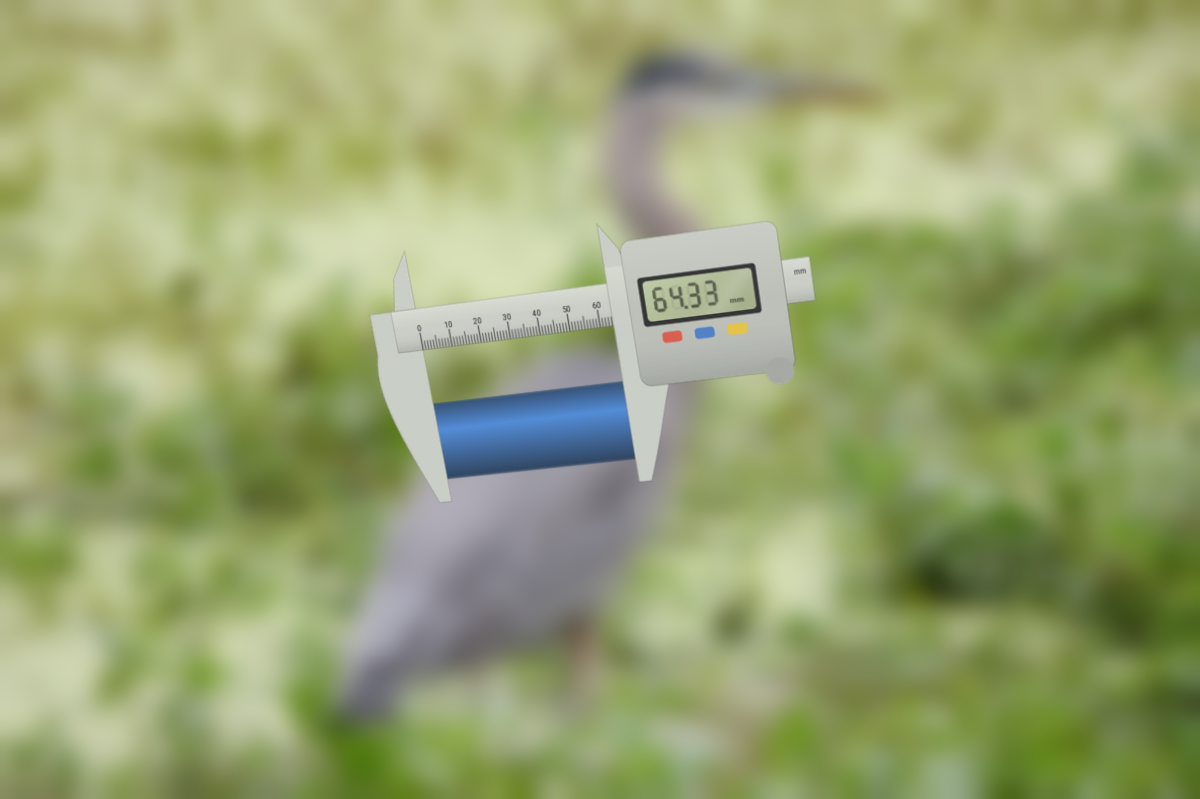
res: 64.33; mm
